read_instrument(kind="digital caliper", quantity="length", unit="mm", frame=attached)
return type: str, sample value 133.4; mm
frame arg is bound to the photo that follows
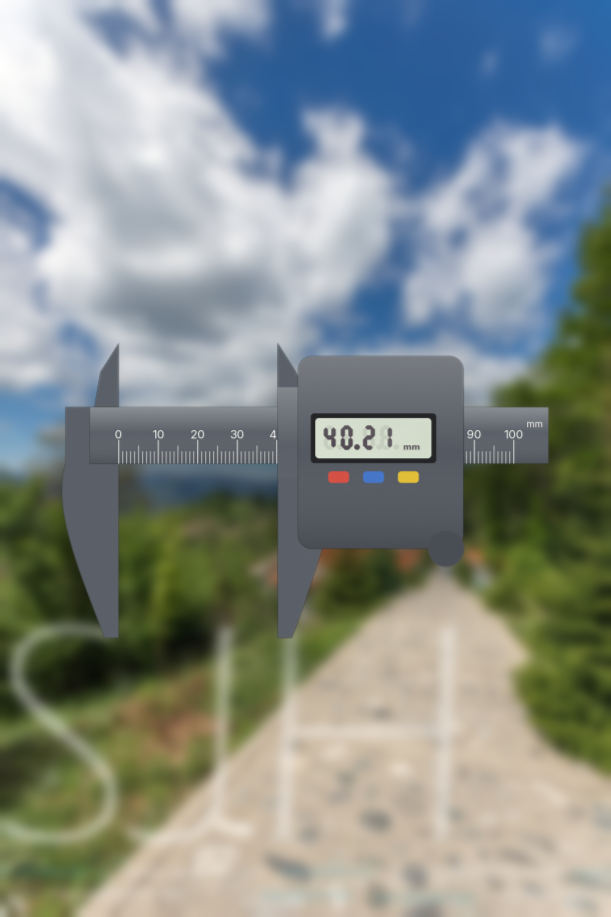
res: 40.21; mm
